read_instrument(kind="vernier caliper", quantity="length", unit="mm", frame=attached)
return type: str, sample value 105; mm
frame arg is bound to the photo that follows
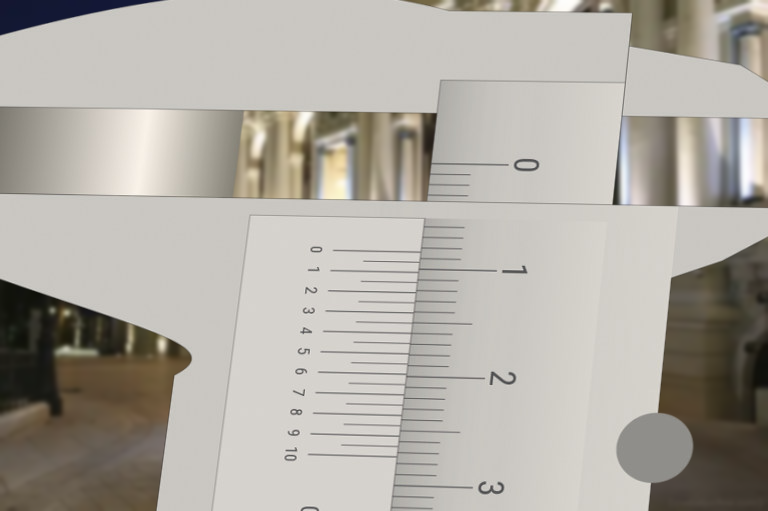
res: 8.4; mm
